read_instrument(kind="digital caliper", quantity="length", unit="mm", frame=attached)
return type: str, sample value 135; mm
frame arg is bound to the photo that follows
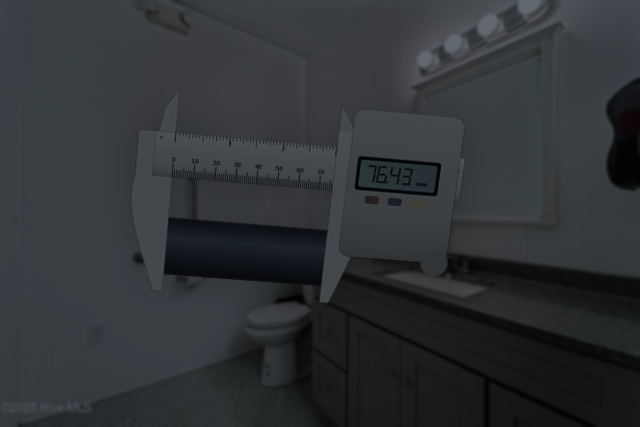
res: 76.43; mm
